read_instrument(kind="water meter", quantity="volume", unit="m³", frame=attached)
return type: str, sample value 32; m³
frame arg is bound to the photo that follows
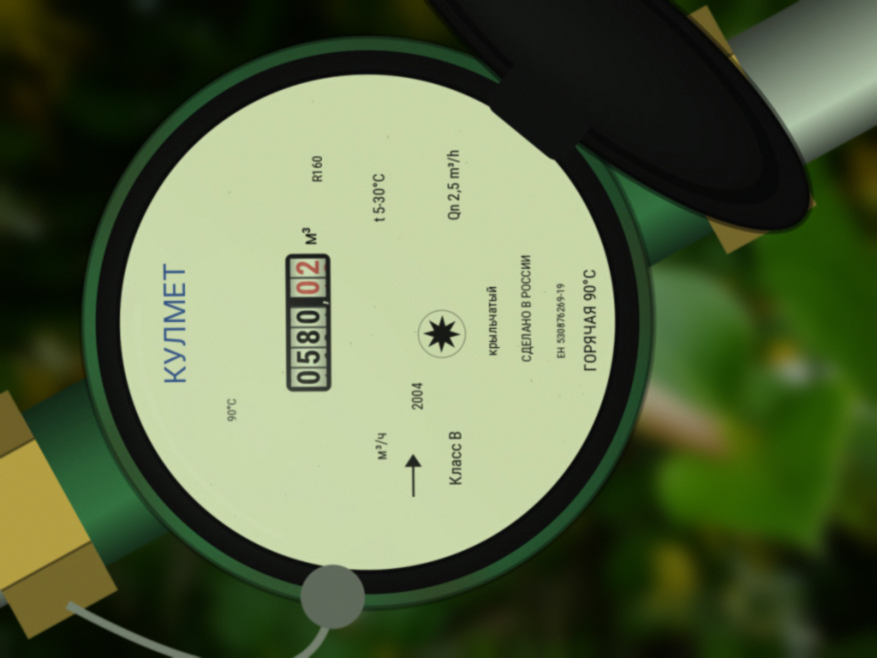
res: 580.02; m³
